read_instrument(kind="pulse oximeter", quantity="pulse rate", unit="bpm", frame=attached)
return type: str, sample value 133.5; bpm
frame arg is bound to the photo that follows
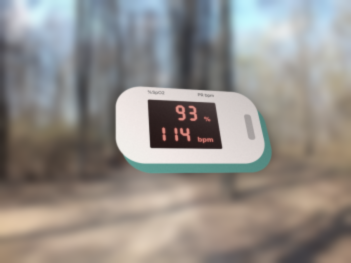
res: 114; bpm
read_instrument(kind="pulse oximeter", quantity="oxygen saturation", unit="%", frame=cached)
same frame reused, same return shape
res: 93; %
